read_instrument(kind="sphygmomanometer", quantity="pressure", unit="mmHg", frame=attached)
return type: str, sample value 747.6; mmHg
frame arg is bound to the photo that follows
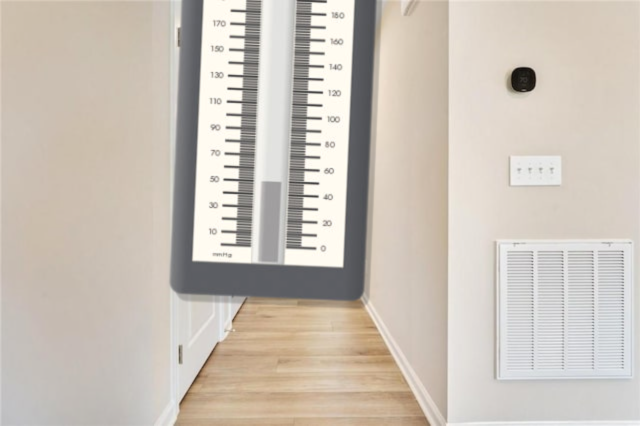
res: 50; mmHg
